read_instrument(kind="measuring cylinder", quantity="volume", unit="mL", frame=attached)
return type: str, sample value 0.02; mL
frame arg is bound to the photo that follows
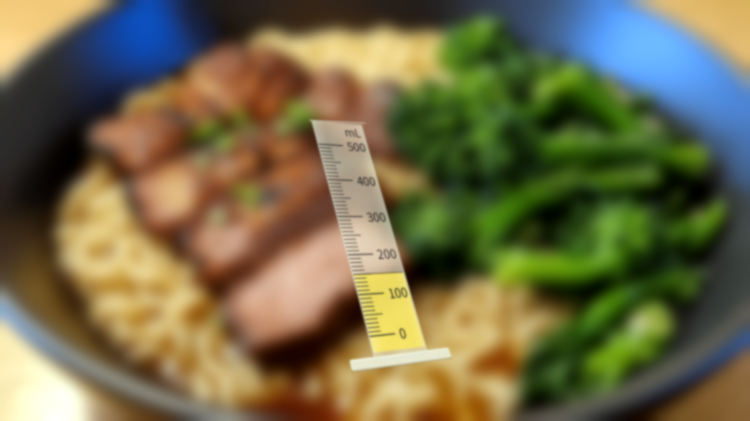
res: 150; mL
